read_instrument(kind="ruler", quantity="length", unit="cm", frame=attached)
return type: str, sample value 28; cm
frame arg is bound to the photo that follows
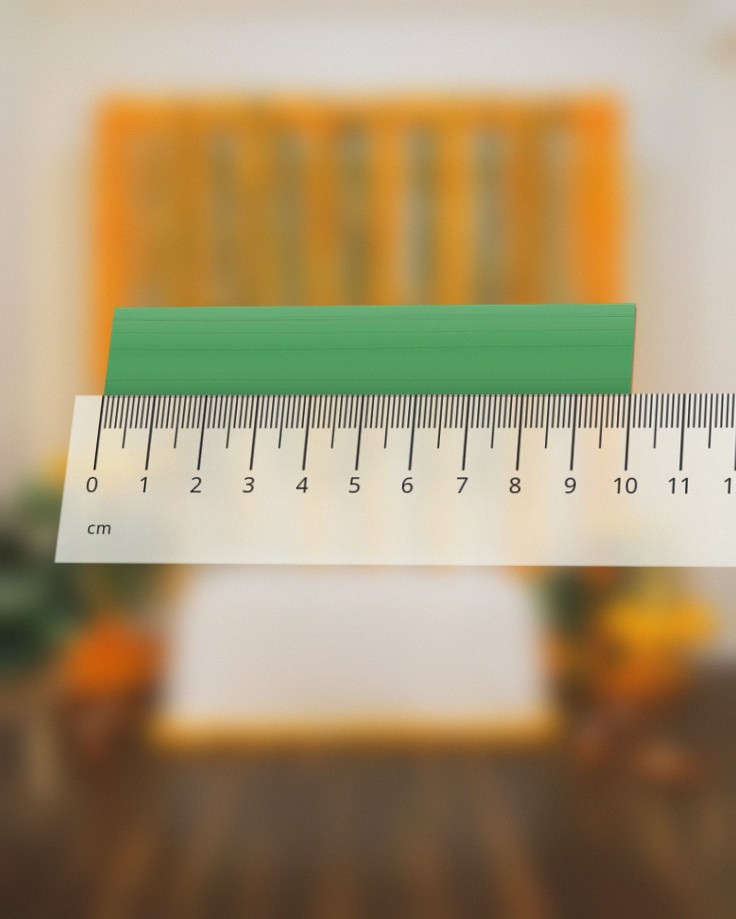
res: 10; cm
